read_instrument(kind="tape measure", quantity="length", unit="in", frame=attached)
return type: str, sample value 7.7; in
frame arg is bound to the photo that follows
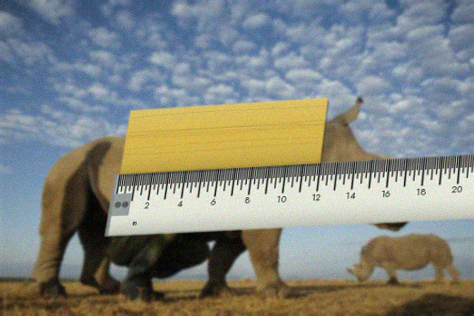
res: 12; in
